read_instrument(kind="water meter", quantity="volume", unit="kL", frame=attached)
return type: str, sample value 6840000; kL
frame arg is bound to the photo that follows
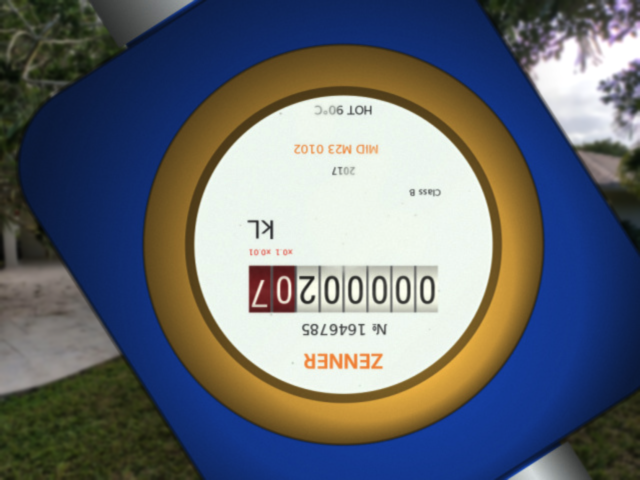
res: 2.07; kL
